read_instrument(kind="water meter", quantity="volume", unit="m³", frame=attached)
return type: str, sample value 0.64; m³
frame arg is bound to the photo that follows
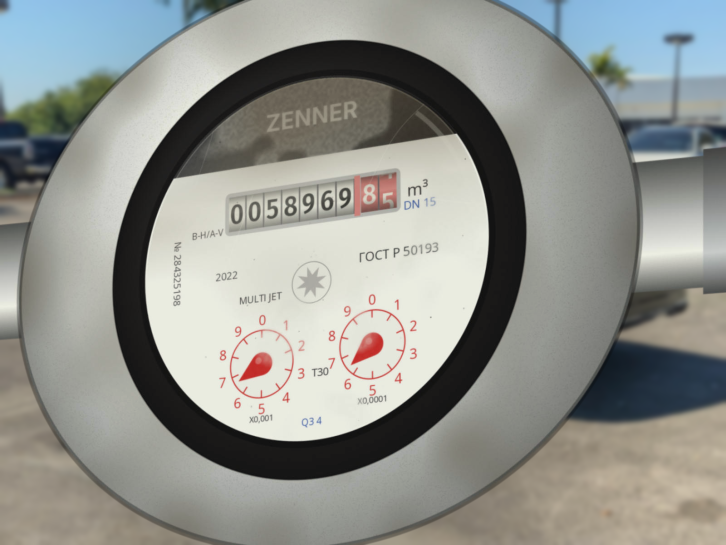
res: 58969.8466; m³
